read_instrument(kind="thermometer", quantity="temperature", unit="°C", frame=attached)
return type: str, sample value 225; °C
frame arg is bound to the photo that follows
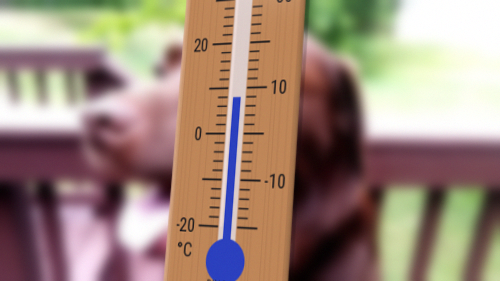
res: 8; °C
